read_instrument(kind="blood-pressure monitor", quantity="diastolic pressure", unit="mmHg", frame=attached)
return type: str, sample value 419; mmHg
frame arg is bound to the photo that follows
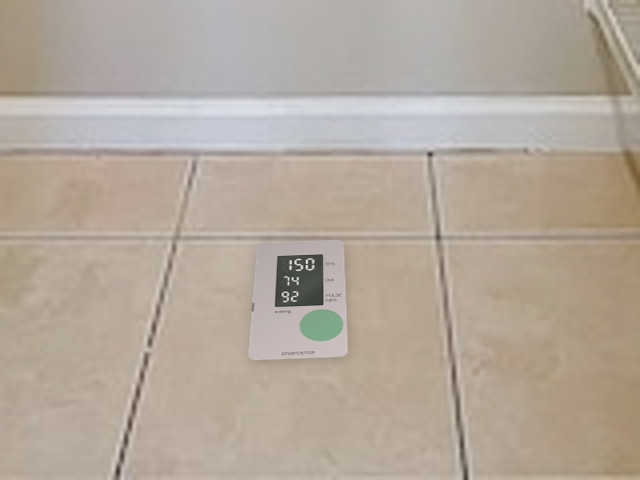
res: 74; mmHg
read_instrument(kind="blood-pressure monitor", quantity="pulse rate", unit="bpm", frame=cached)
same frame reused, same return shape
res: 92; bpm
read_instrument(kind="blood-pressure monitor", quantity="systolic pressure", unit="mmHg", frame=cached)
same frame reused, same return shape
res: 150; mmHg
